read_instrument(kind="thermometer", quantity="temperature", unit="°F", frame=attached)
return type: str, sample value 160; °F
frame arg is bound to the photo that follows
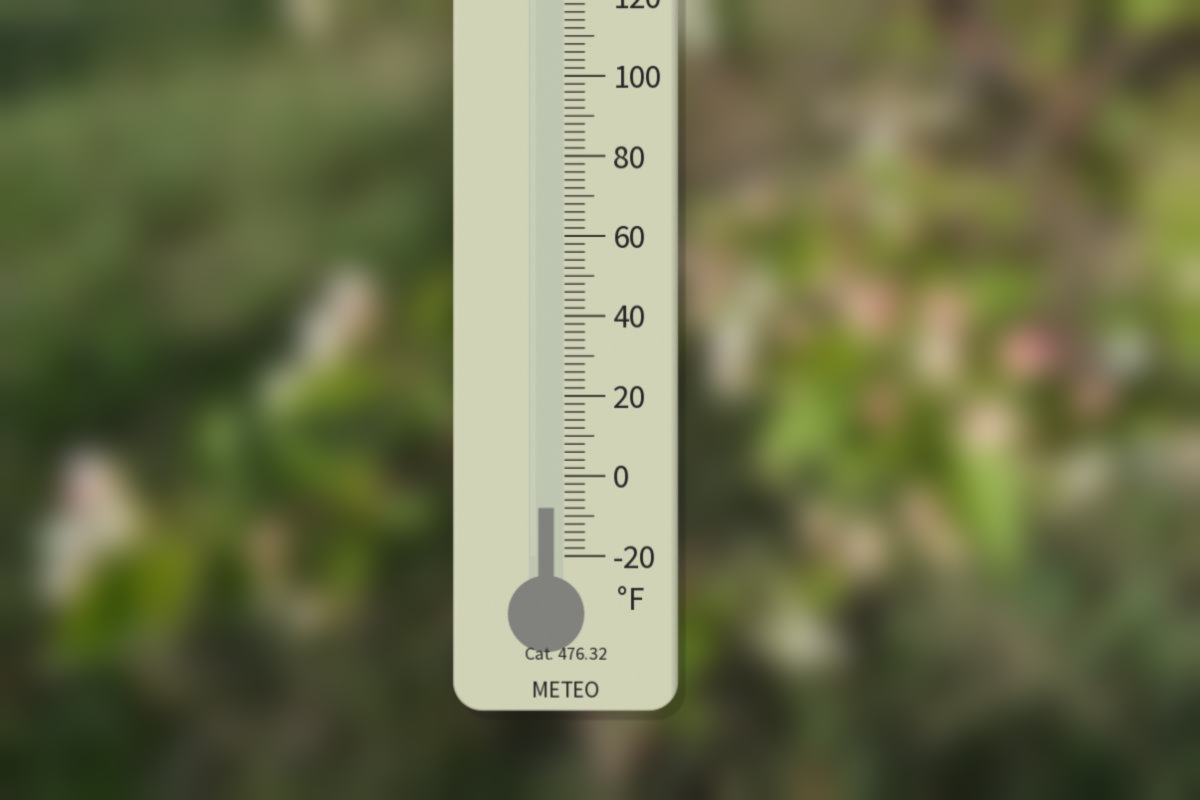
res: -8; °F
